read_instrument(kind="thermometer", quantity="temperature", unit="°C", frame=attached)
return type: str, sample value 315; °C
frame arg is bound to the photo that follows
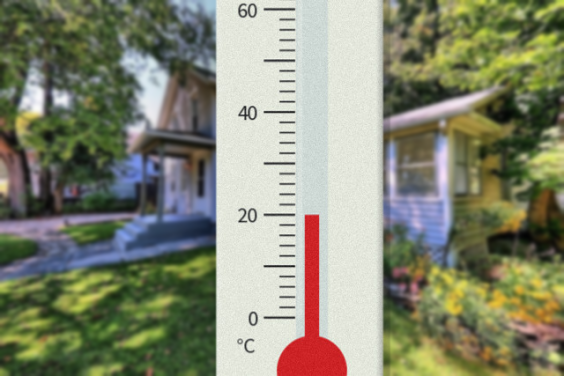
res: 20; °C
